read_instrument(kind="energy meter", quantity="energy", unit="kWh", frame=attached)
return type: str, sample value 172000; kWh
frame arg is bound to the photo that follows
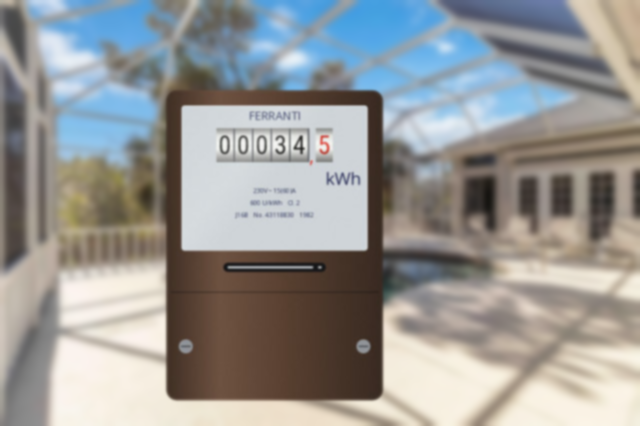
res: 34.5; kWh
